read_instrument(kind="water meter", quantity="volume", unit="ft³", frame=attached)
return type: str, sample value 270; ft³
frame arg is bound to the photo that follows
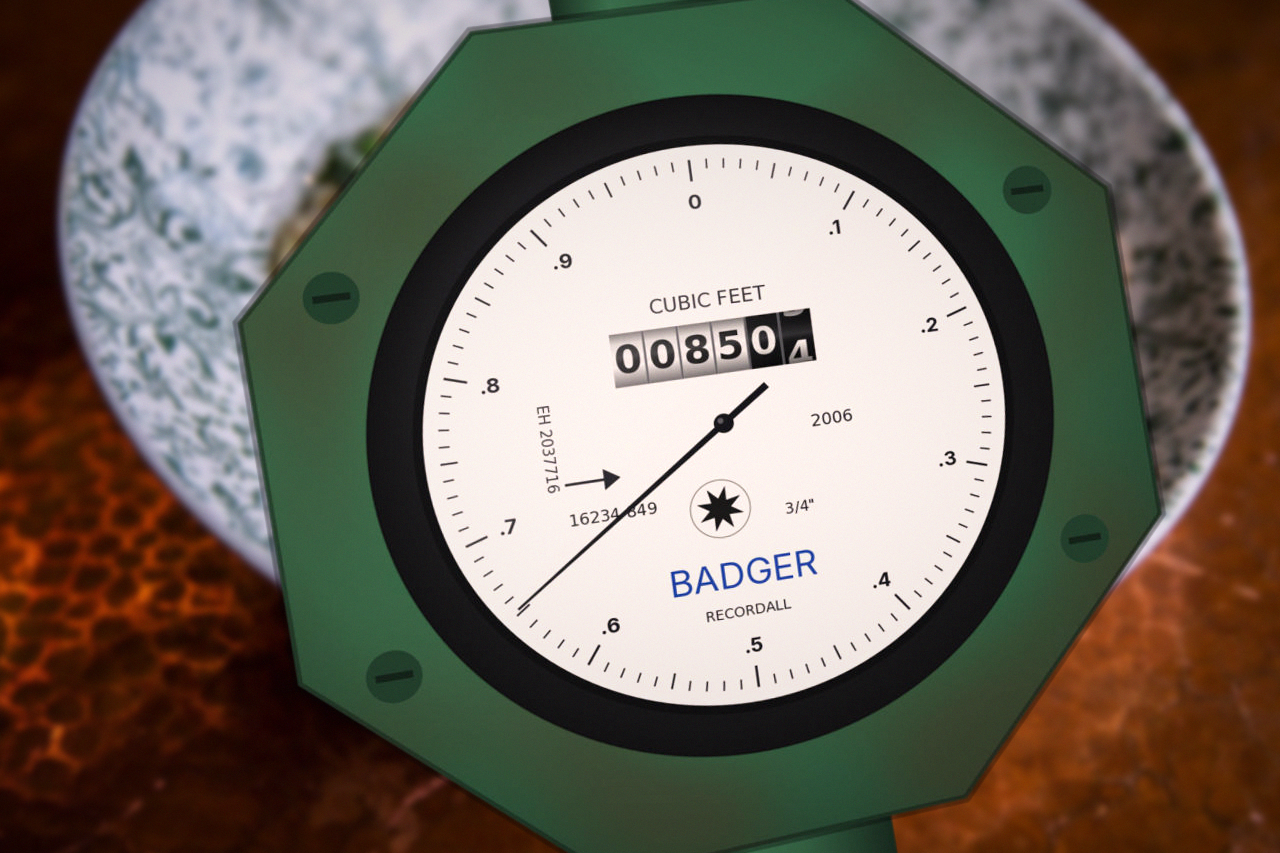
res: 8503.65; ft³
